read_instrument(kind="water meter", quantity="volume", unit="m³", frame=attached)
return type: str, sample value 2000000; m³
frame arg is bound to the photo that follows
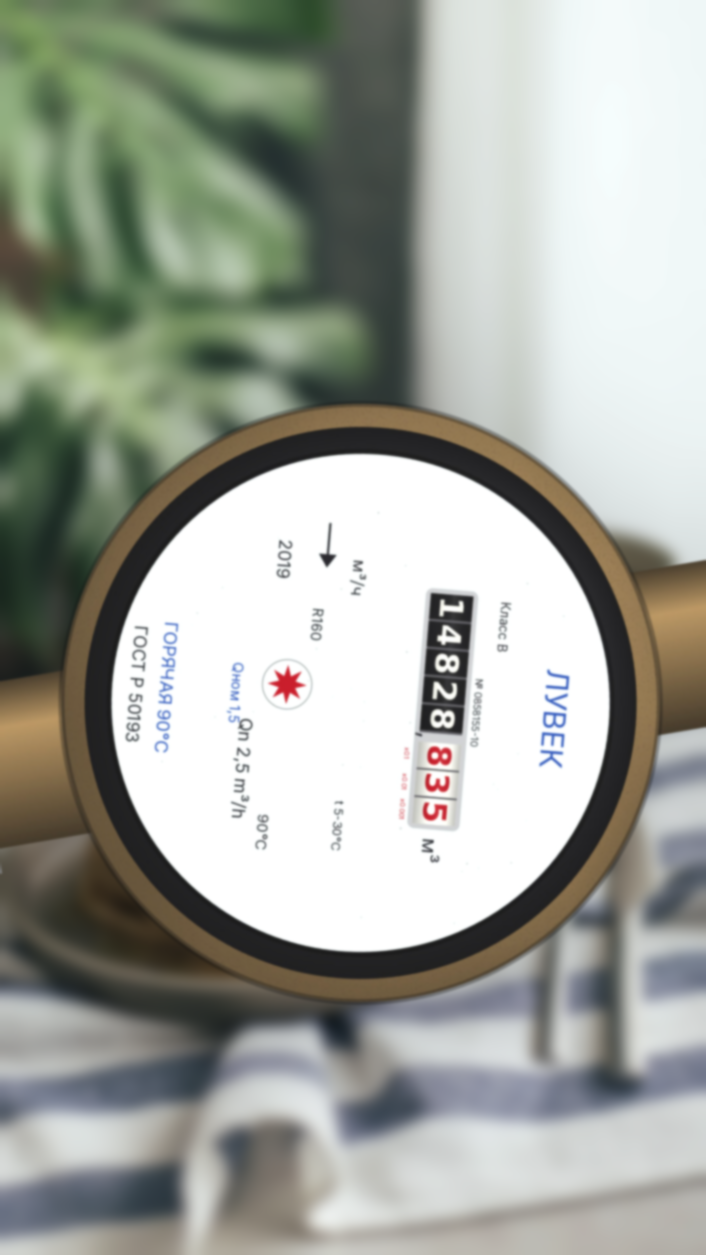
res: 14828.835; m³
